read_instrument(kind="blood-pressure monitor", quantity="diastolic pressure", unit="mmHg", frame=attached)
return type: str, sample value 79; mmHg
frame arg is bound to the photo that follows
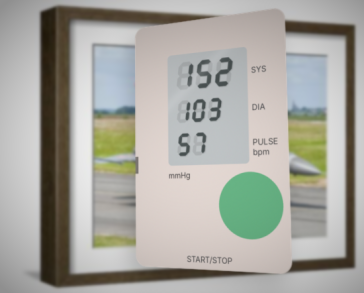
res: 103; mmHg
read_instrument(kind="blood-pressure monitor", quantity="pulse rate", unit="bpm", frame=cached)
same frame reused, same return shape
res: 57; bpm
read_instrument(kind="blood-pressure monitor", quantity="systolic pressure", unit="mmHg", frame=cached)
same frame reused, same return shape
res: 152; mmHg
